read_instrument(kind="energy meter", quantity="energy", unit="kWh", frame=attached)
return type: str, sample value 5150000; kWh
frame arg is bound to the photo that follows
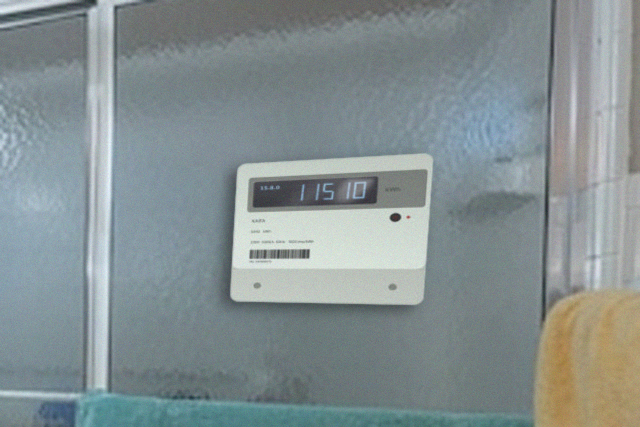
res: 11510; kWh
